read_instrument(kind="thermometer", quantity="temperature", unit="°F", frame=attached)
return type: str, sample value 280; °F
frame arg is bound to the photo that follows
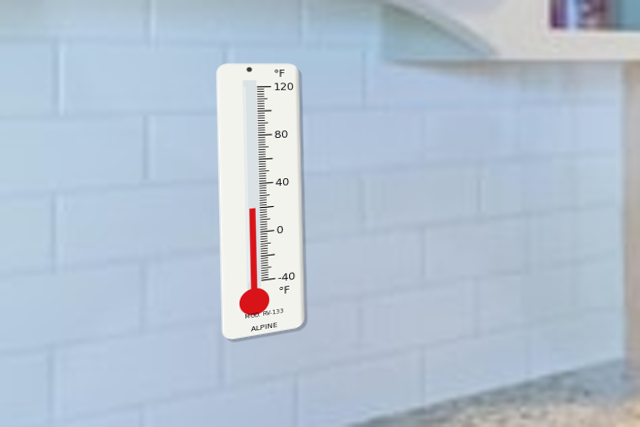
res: 20; °F
